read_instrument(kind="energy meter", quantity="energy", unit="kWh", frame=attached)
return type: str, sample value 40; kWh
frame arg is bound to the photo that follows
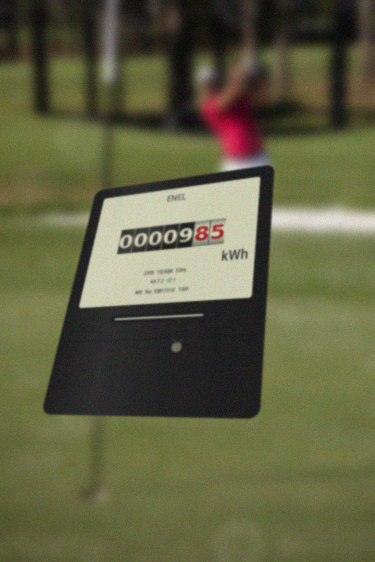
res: 9.85; kWh
